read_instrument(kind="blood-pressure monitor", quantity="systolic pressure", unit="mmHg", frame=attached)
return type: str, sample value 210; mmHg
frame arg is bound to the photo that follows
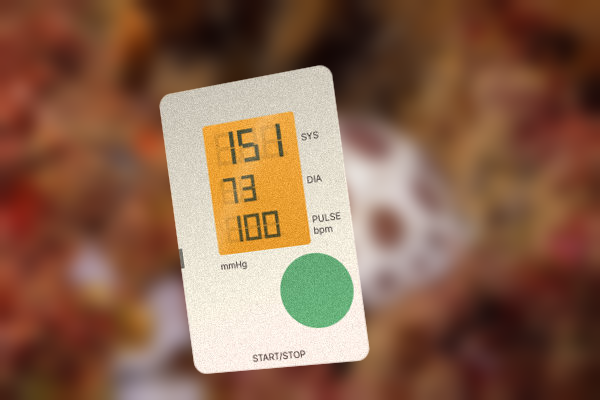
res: 151; mmHg
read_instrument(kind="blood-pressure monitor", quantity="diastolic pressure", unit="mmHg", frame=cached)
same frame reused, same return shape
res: 73; mmHg
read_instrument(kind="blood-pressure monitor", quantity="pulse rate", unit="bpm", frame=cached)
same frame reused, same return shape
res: 100; bpm
